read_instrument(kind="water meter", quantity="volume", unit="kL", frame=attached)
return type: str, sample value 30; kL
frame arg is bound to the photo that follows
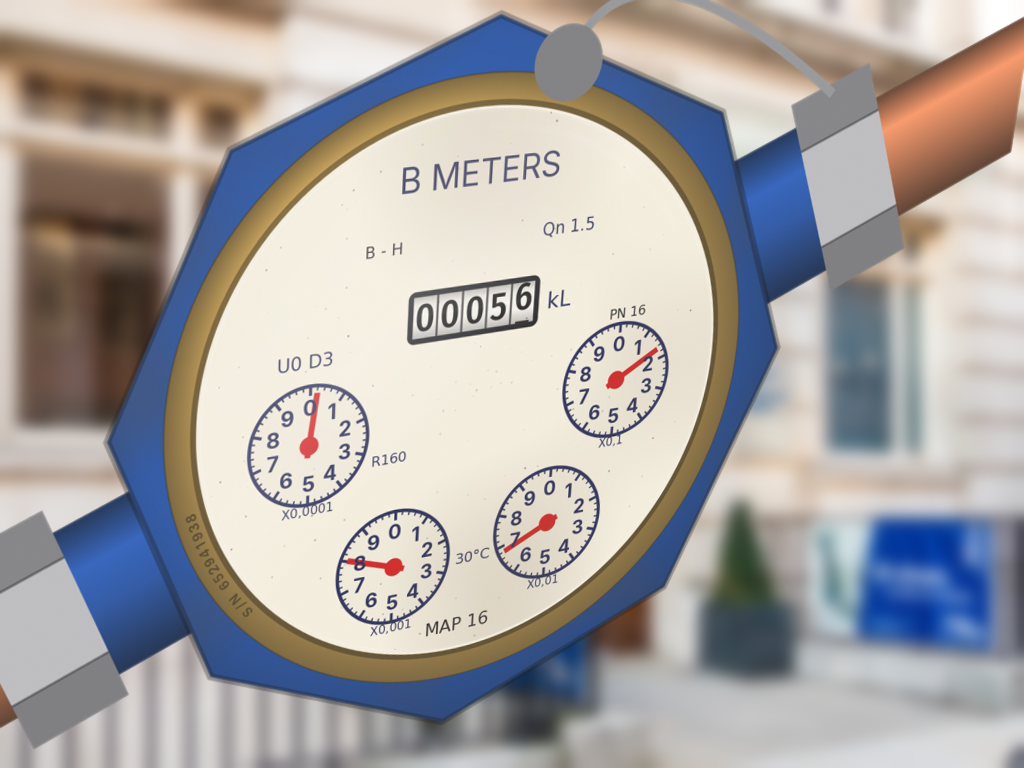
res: 56.1680; kL
